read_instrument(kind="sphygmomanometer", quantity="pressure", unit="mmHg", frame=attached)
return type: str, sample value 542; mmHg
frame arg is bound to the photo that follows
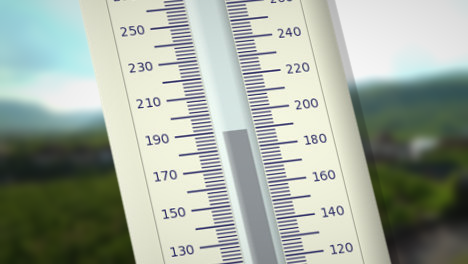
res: 190; mmHg
